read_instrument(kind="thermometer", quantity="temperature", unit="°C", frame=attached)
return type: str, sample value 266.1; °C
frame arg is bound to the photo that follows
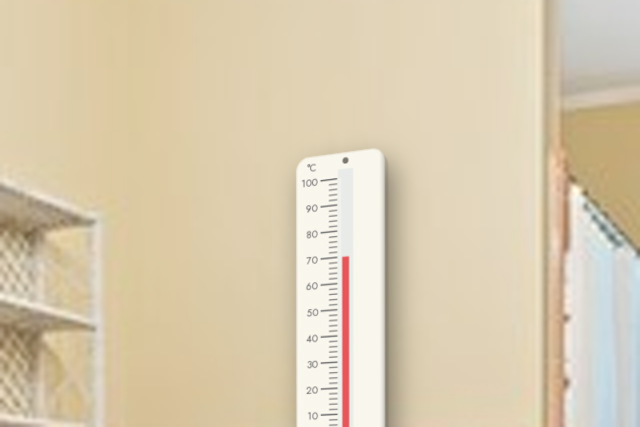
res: 70; °C
